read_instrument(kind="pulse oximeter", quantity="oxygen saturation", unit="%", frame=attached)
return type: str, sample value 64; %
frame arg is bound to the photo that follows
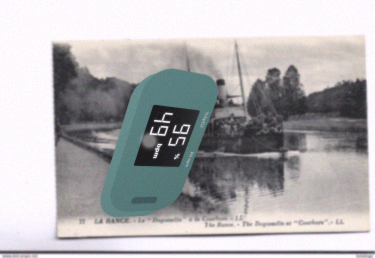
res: 95; %
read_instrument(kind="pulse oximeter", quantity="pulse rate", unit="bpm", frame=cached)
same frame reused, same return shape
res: 49; bpm
